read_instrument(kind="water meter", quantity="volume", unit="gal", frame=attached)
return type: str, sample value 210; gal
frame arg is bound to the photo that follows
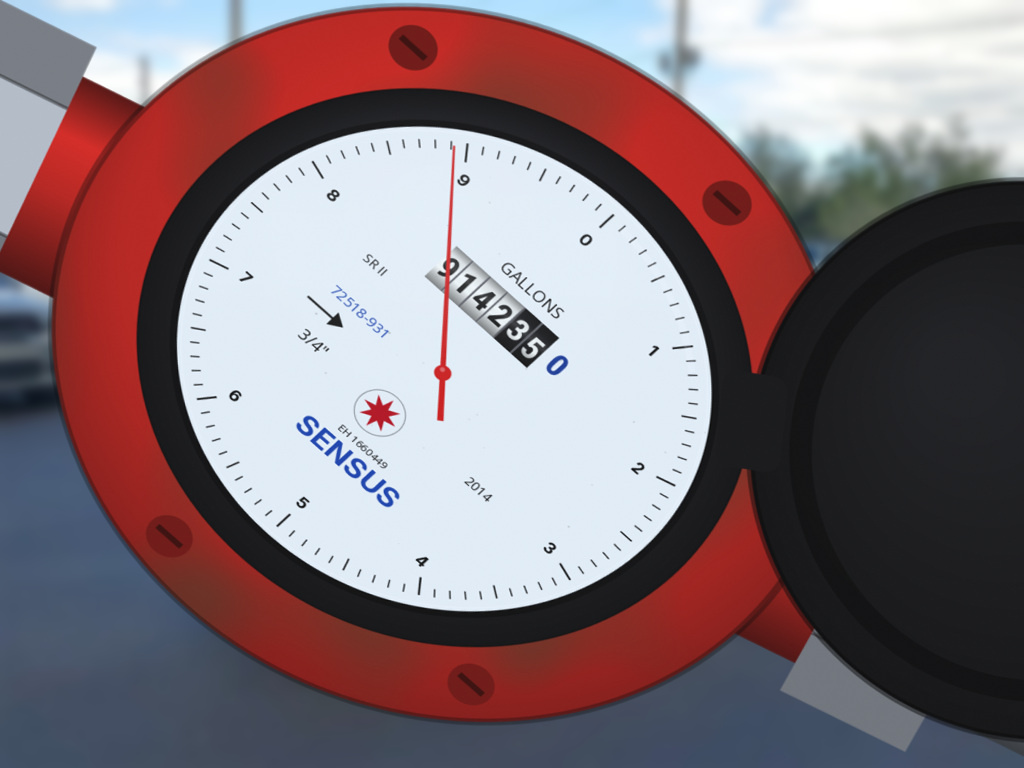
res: 9142348.9; gal
